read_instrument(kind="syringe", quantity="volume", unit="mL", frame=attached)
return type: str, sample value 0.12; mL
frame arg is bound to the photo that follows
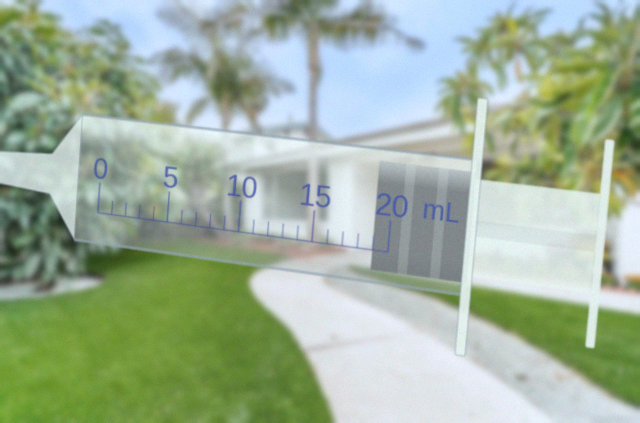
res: 19; mL
